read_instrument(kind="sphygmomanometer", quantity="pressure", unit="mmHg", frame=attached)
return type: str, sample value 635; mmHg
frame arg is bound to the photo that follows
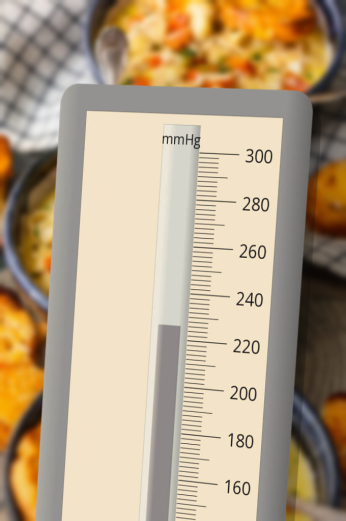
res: 226; mmHg
